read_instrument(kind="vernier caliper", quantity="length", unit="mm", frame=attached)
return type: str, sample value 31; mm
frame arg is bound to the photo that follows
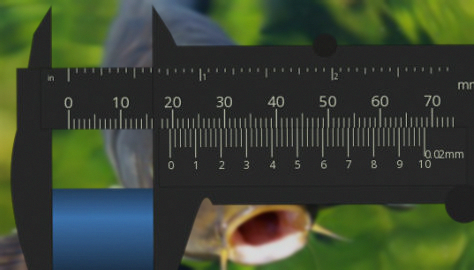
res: 19.5; mm
